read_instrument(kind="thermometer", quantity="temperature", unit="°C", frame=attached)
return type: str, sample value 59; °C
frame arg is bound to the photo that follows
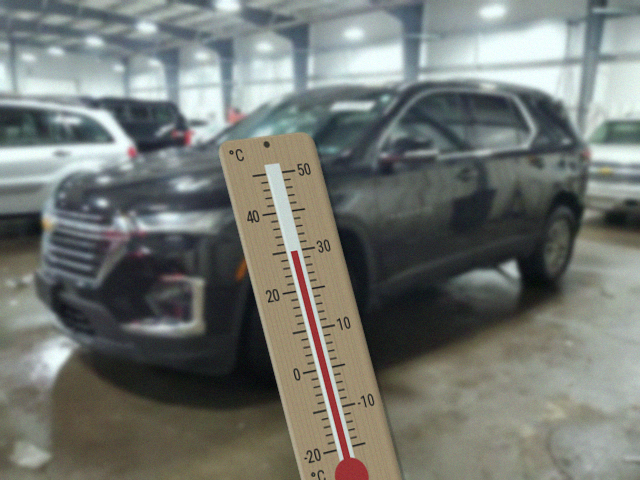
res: 30; °C
